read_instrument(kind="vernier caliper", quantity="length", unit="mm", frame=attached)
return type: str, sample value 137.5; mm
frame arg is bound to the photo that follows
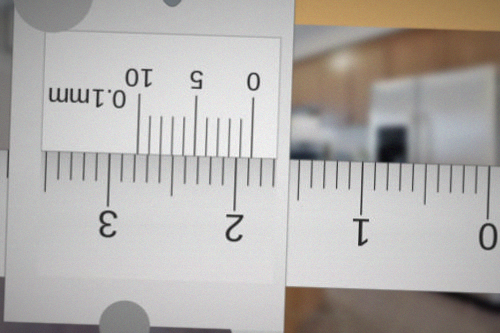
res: 18.8; mm
